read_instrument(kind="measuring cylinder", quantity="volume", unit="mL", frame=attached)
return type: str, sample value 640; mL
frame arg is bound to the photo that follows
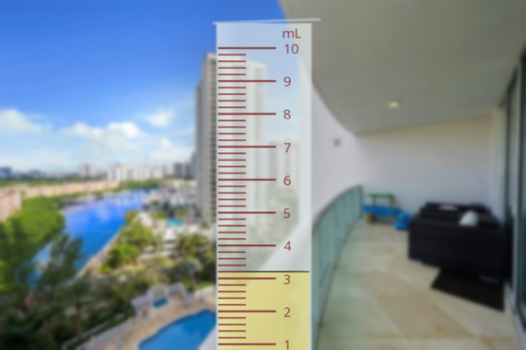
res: 3.2; mL
